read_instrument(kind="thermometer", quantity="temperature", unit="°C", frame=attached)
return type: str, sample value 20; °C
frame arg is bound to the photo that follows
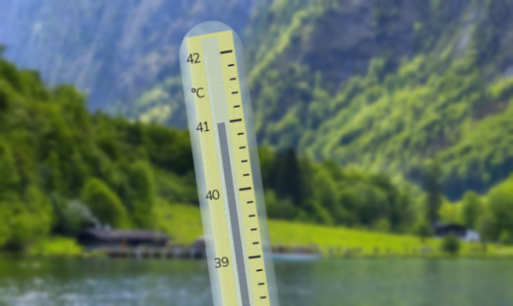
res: 41; °C
